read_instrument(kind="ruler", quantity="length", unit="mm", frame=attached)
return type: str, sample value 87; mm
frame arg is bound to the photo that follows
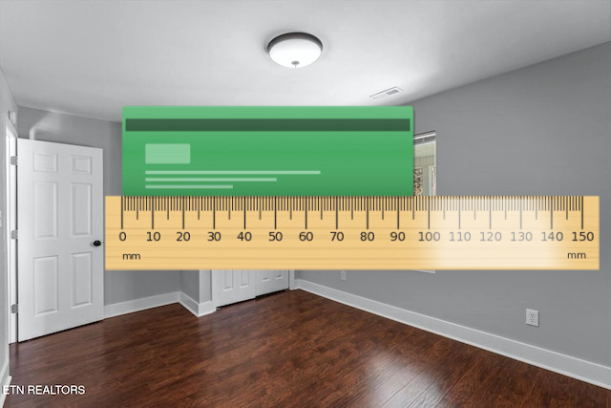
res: 95; mm
